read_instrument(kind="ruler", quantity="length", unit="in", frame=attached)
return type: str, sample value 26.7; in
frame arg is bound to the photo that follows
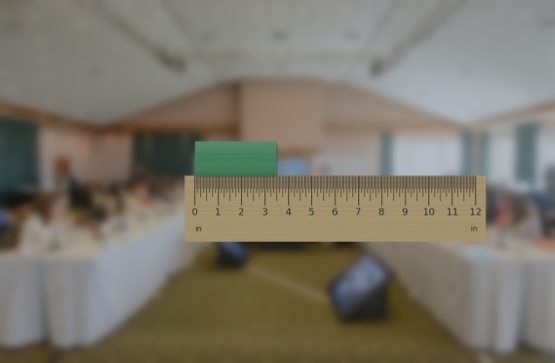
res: 3.5; in
